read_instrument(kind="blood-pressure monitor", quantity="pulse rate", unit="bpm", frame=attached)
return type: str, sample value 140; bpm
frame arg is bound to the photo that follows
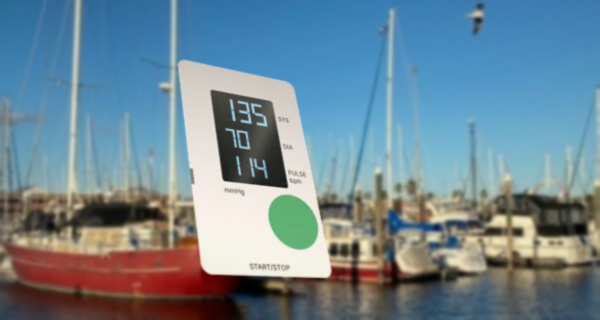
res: 114; bpm
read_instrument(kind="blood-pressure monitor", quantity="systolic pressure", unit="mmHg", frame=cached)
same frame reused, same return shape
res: 135; mmHg
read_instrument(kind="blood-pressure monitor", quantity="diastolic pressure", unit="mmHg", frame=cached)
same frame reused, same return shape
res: 70; mmHg
